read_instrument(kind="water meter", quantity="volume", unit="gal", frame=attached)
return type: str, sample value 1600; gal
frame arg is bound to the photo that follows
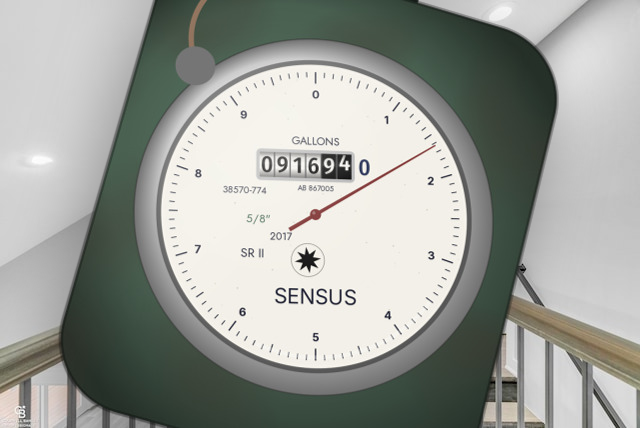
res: 916941.6; gal
